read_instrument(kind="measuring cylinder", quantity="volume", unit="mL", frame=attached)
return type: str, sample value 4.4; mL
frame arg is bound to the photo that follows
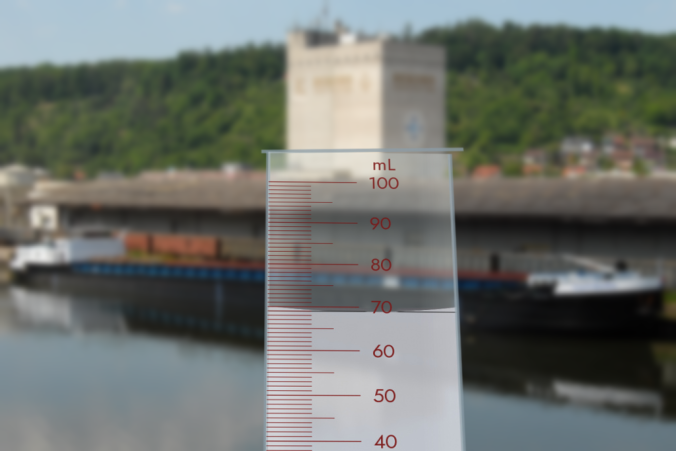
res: 69; mL
